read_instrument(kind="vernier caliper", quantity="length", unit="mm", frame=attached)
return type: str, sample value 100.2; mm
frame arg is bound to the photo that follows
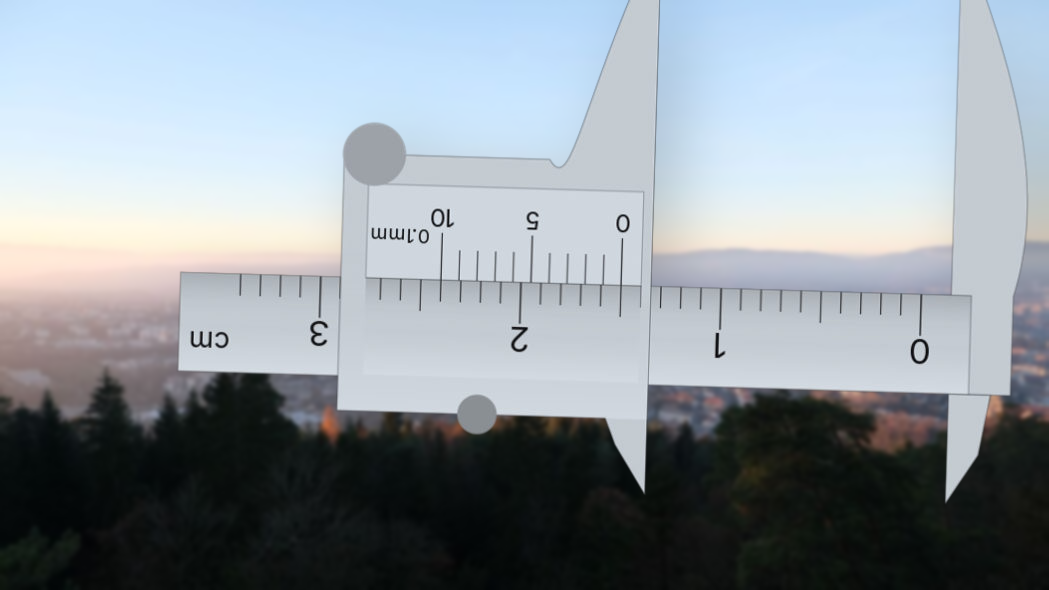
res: 15.0; mm
